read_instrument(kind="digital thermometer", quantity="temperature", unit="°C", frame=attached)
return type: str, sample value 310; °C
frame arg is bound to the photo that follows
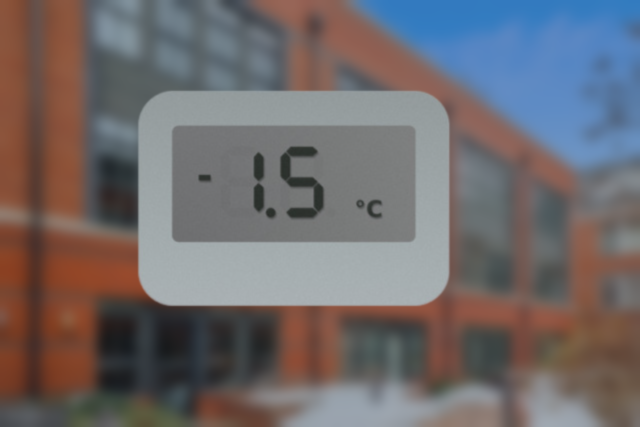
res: -1.5; °C
